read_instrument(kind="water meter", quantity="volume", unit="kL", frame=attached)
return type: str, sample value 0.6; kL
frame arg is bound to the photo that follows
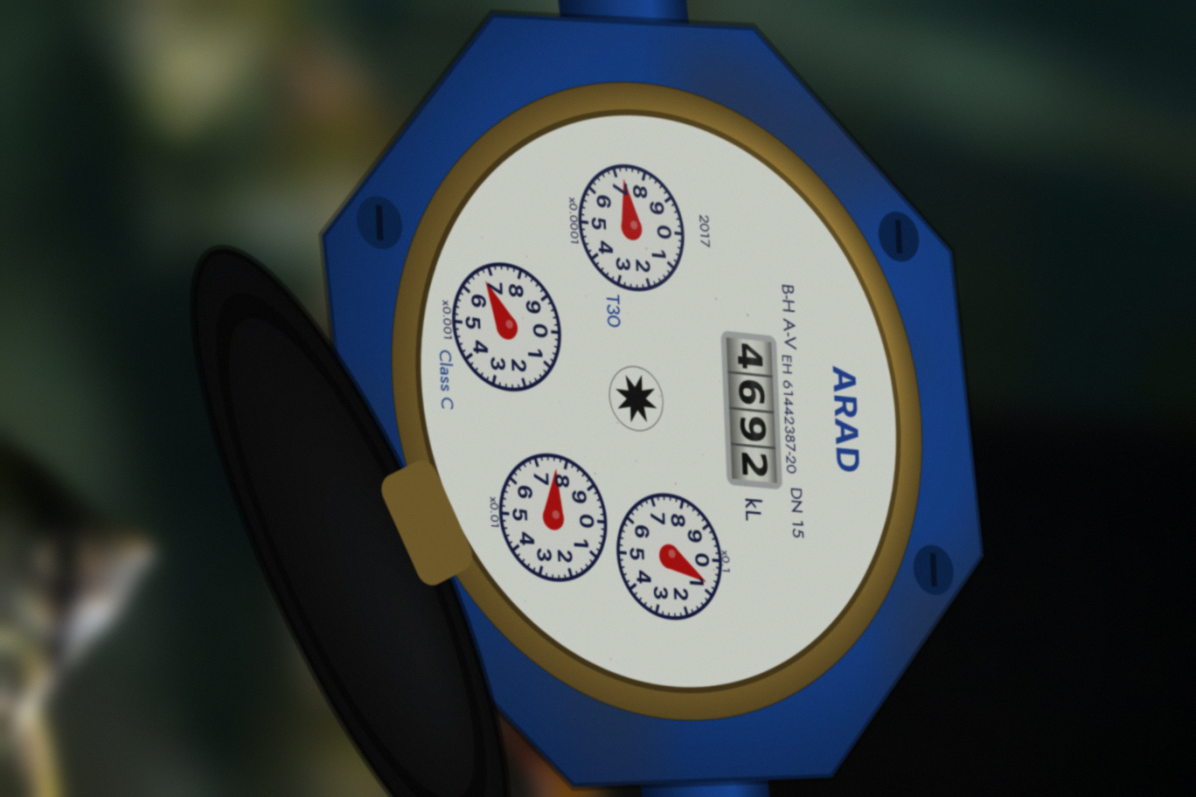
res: 4692.0767; kL
